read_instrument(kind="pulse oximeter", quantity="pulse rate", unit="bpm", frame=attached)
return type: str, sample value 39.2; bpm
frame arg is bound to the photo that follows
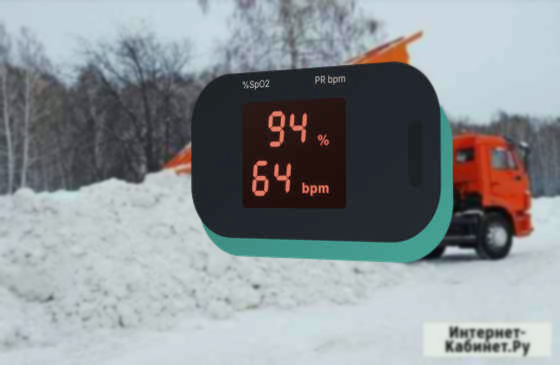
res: 64; bpm
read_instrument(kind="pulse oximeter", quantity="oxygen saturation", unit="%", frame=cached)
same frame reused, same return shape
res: 94; %
